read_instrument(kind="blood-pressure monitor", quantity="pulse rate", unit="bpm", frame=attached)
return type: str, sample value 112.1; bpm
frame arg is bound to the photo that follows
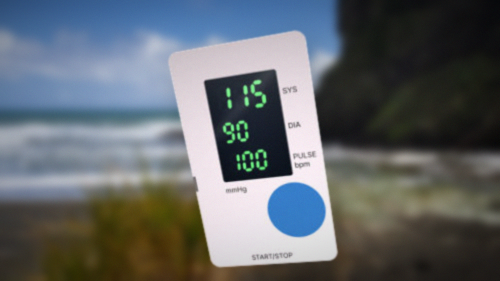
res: 100; bpm
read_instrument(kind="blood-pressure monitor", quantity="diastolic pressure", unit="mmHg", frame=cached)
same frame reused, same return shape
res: 90; mmHg
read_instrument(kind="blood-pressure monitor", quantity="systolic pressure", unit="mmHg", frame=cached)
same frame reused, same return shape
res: 115; mmHg
